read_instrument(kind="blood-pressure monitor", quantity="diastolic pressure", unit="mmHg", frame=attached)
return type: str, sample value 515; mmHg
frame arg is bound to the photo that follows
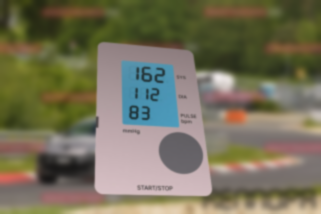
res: 112; mmHg
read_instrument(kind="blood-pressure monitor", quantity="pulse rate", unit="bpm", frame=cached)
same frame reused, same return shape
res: 83; bpm
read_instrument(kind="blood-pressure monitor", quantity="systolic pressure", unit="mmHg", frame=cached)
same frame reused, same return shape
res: 162; mmHg
